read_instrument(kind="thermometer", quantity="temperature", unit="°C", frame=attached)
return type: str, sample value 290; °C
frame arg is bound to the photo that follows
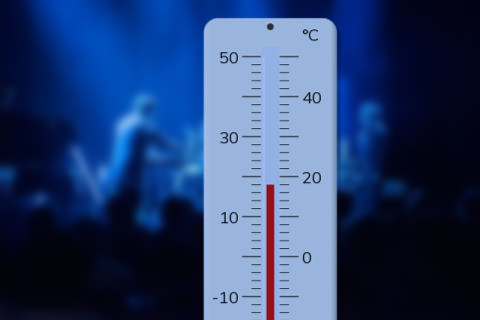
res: 18; °C
